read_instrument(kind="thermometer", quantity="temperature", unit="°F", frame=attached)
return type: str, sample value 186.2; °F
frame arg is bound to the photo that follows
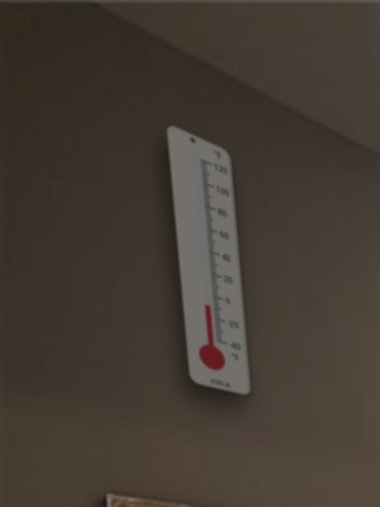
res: -10; °F
